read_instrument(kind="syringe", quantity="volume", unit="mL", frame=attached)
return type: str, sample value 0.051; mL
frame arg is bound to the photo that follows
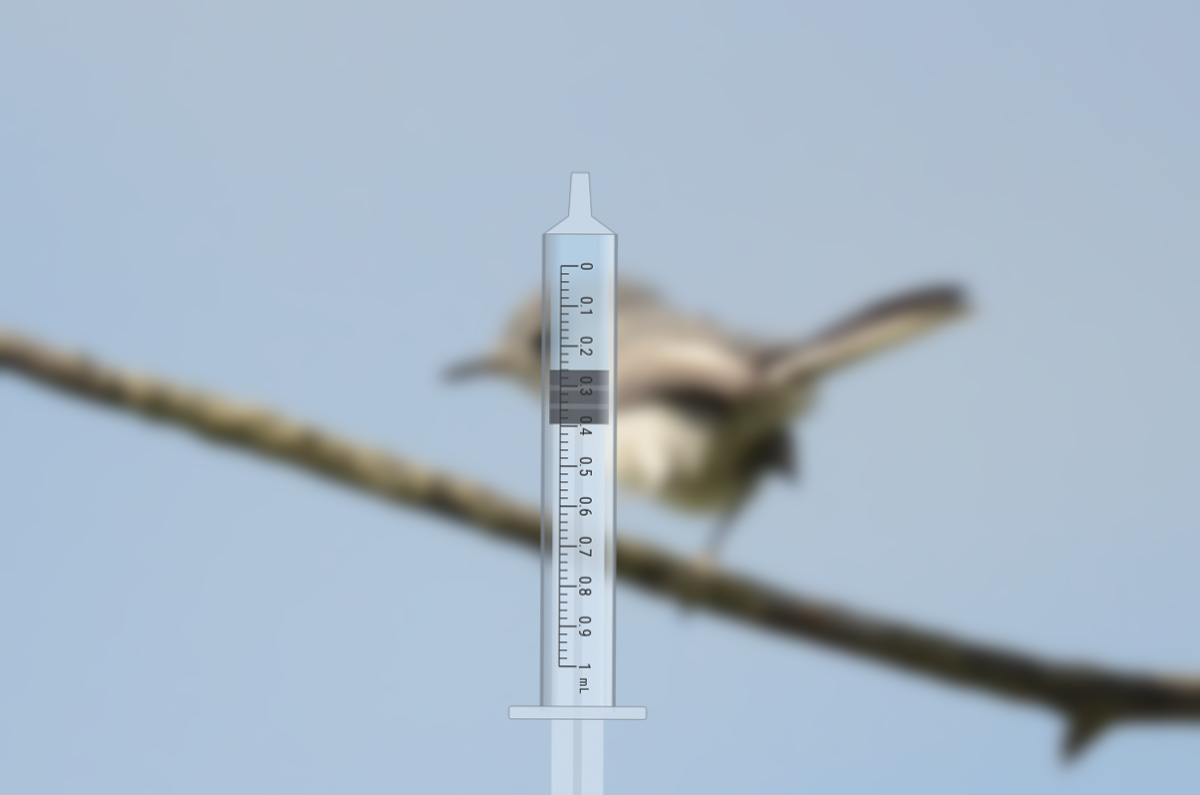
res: 0.26; mL
